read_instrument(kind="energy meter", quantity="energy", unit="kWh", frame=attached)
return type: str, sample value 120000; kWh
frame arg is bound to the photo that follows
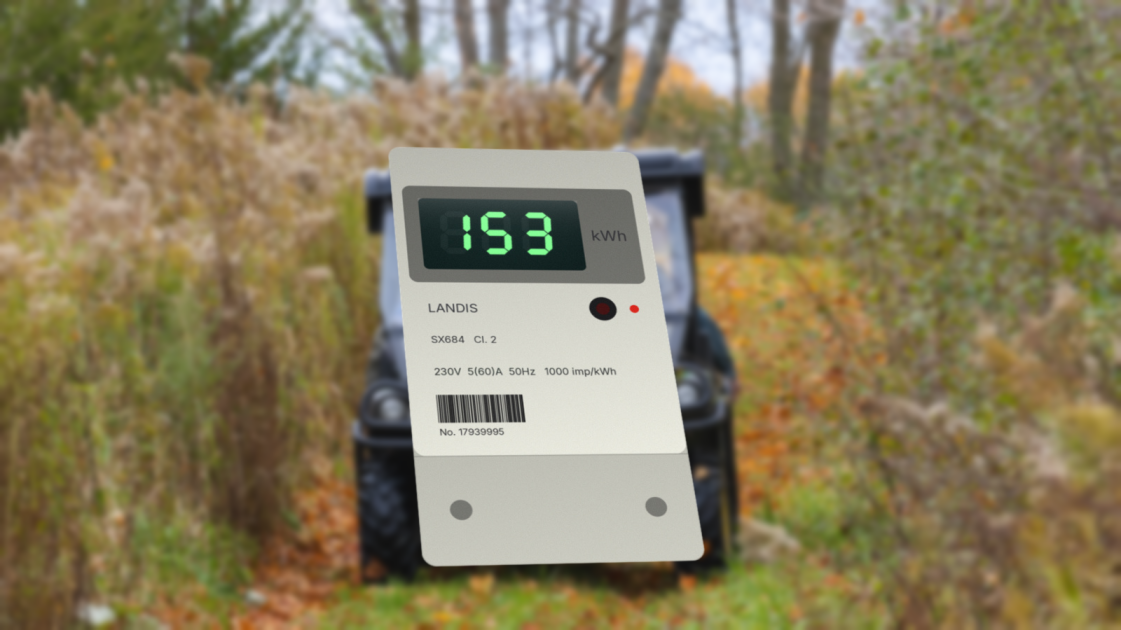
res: 153; kWh
